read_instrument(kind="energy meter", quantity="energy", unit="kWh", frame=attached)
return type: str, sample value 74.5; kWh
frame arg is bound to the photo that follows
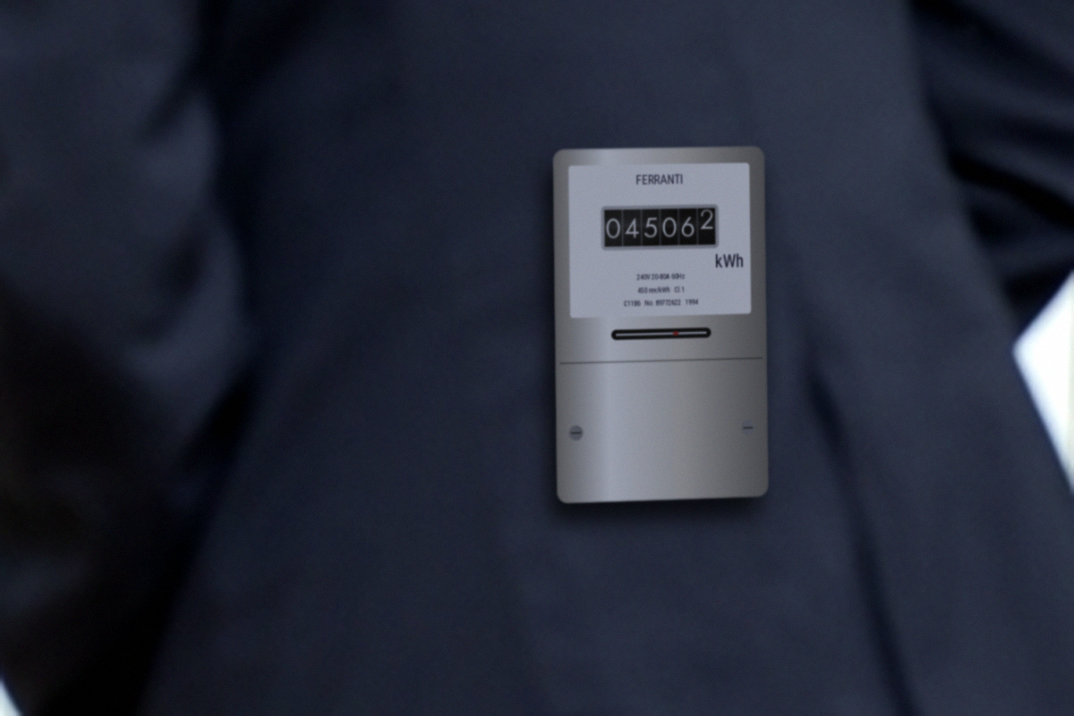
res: 45062; kWh
